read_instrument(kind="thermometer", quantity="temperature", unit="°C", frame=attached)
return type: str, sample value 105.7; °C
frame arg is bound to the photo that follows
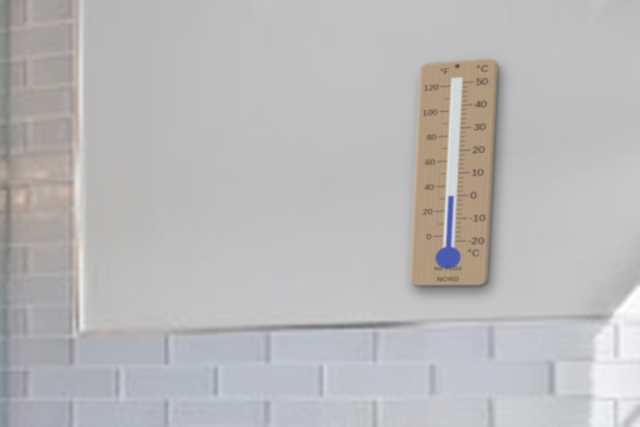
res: 0; °C
